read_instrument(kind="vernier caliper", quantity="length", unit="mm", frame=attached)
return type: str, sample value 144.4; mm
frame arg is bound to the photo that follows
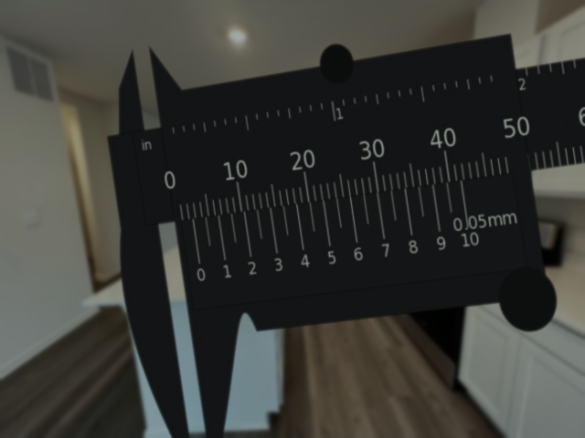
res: 2.6; mm
